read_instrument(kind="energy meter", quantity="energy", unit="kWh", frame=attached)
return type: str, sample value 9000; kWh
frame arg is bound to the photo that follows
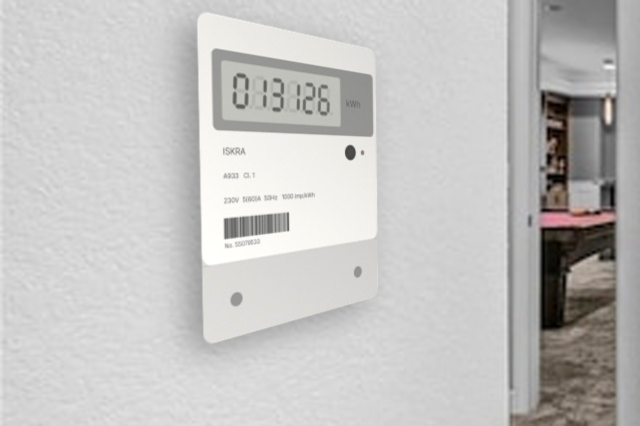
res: 13126; kWh
